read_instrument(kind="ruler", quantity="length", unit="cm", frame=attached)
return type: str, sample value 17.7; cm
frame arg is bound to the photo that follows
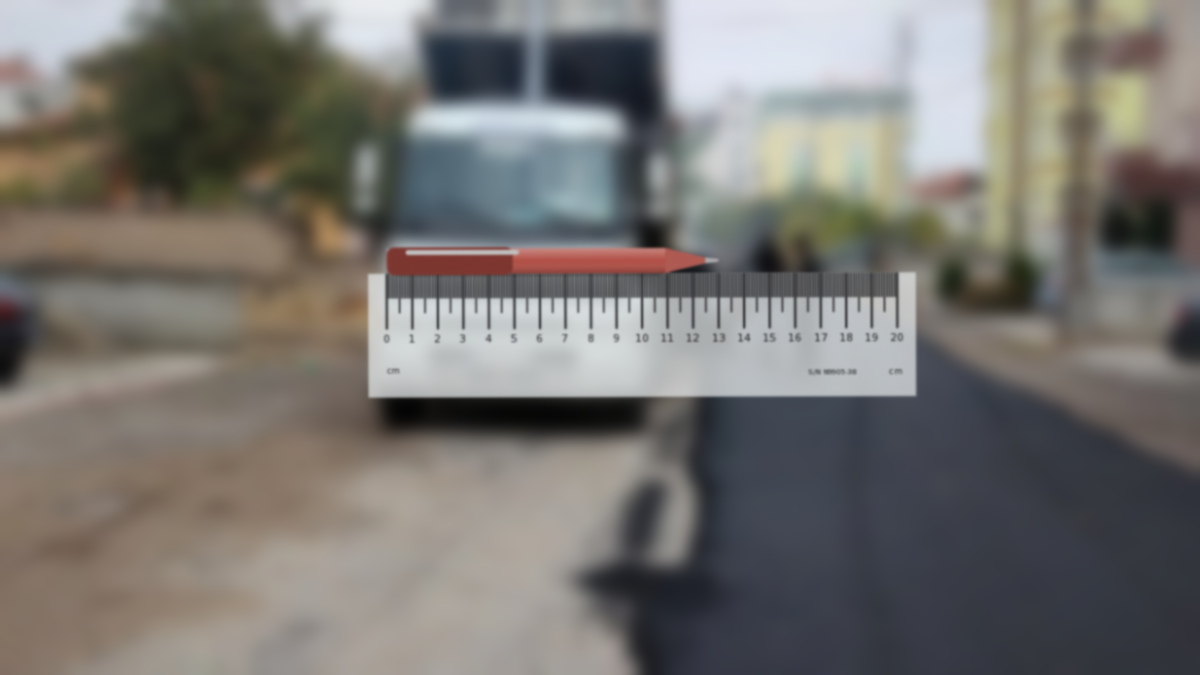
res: 13; cm
